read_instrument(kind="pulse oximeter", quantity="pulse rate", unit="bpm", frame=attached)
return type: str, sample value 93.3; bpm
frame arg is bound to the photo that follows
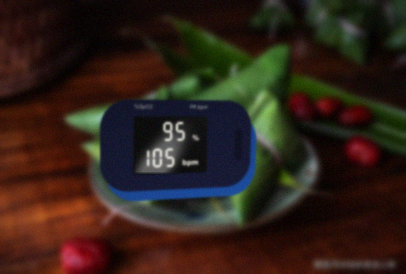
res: 105; bpm
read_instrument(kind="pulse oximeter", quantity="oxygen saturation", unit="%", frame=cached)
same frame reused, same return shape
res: 95; %
